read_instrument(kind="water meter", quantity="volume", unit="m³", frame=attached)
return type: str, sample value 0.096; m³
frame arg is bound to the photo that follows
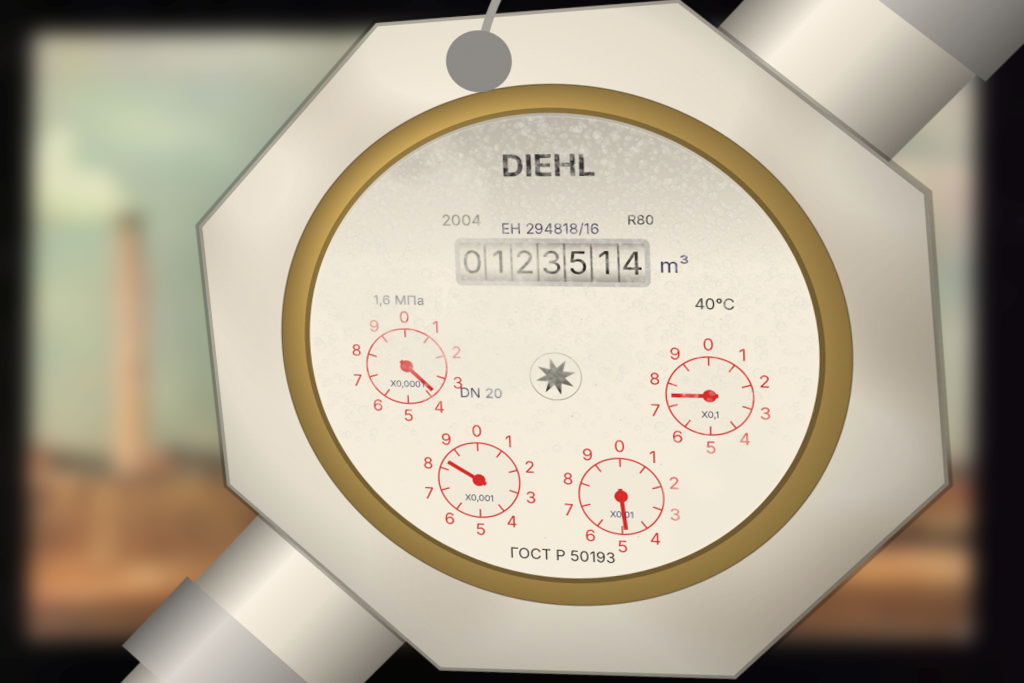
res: 123514.7483; m³
